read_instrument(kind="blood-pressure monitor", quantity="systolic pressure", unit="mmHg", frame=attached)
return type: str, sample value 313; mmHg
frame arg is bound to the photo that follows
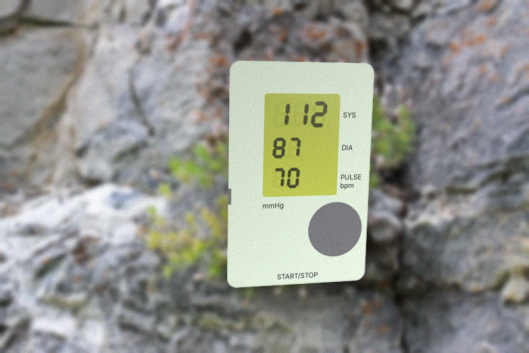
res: 112; mmHg
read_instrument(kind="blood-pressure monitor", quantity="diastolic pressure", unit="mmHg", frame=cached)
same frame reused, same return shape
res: 87; mmHg
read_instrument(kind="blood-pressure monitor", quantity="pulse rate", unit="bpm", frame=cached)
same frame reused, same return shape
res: 70; bpm
